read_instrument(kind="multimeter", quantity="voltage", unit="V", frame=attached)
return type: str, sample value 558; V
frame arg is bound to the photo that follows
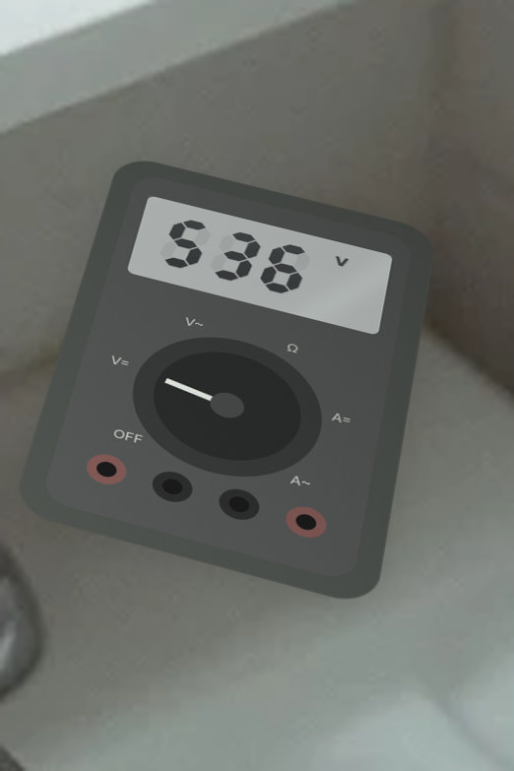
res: 536; V
